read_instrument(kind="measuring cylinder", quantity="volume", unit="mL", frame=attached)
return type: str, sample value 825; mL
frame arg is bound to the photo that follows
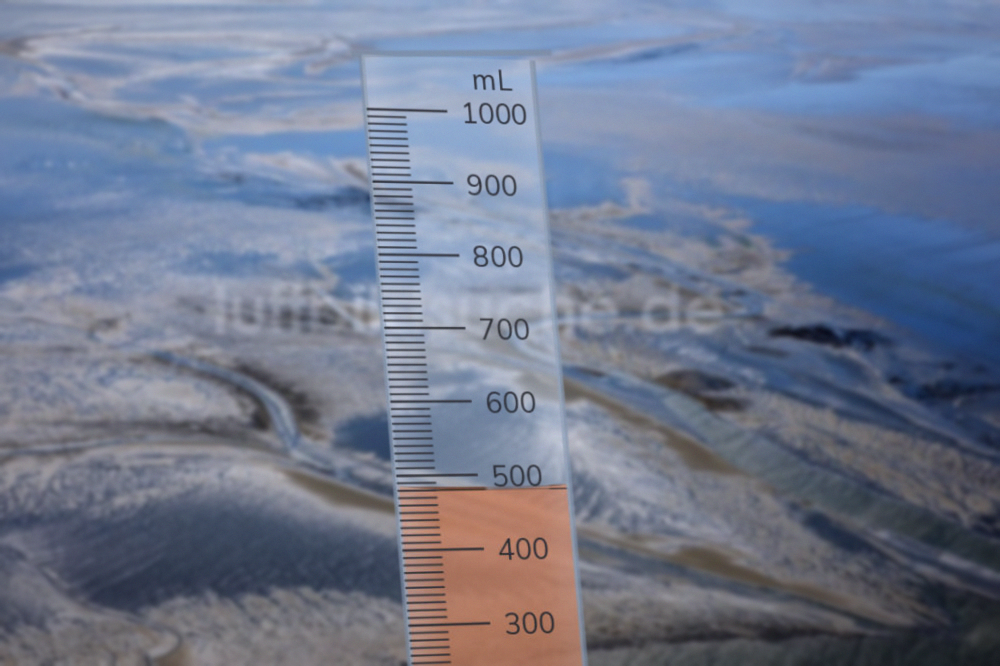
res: 480; mL
